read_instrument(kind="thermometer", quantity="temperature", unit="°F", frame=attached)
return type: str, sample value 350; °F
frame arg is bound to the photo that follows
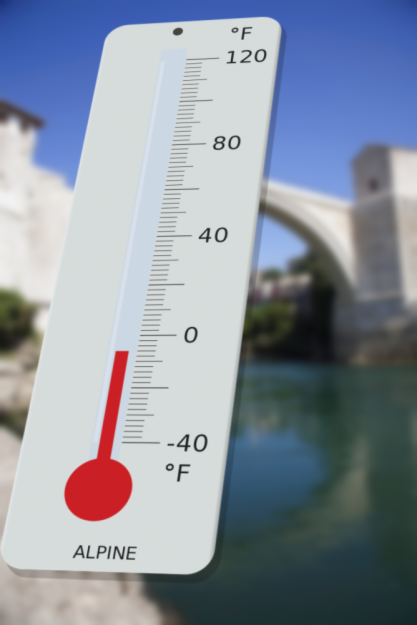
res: -6; °F
